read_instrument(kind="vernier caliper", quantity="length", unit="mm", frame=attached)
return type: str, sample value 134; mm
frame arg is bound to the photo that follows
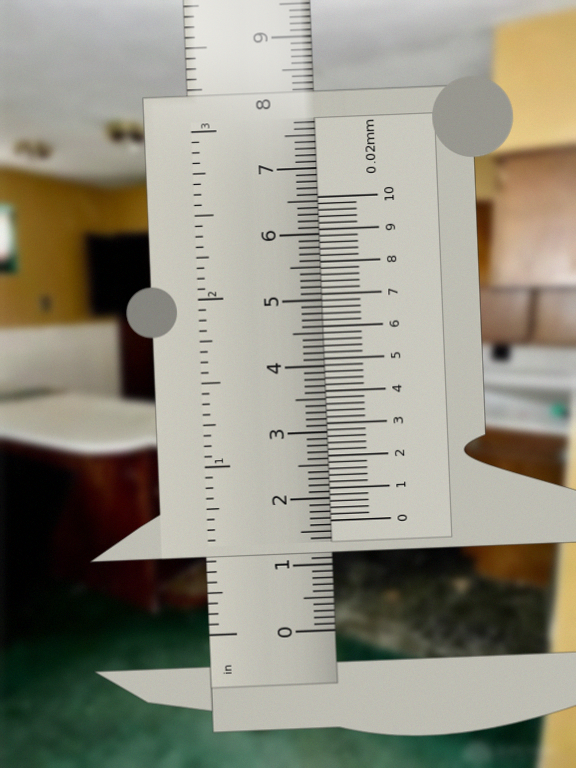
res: 16.6; mm
